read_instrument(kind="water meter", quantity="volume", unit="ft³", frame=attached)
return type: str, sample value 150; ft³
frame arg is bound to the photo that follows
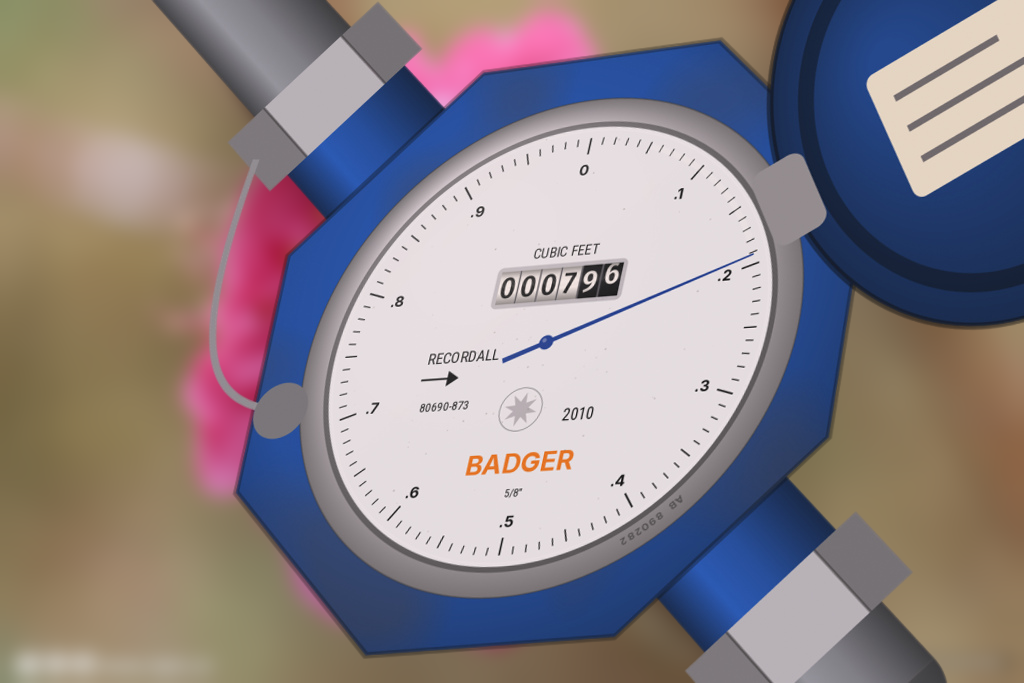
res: 796.19; ft³
